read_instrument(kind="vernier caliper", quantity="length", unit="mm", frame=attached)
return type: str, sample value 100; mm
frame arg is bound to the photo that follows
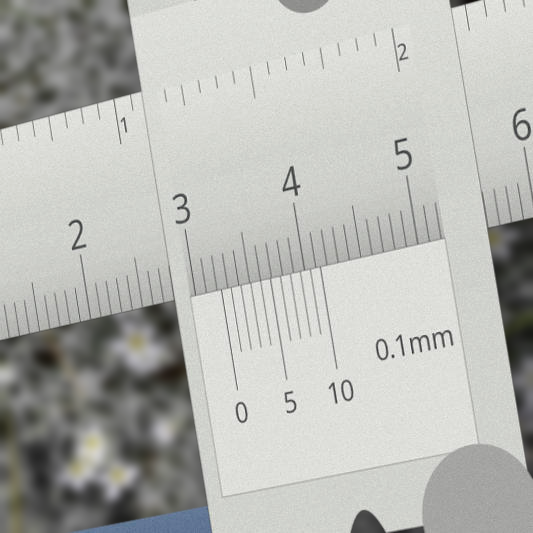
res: 32.4; mm
